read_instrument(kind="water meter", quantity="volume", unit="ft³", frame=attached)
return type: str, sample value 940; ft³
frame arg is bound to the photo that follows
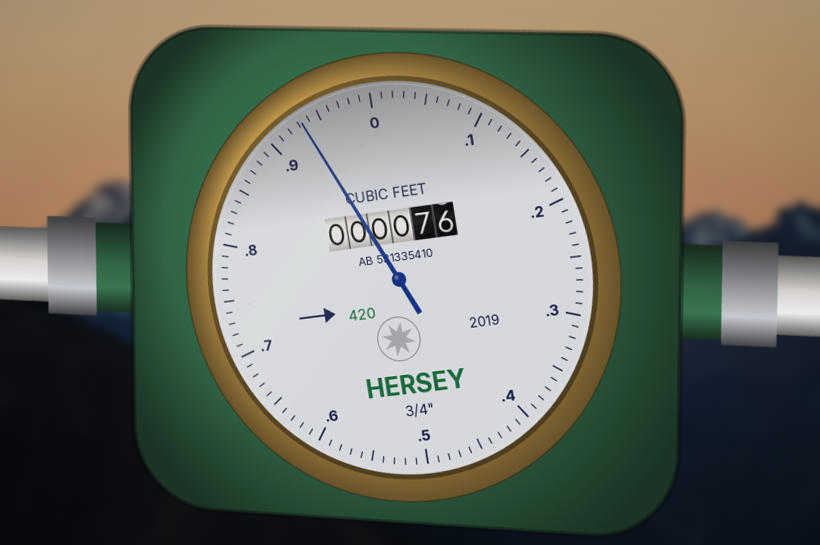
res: 75.93; ft³
